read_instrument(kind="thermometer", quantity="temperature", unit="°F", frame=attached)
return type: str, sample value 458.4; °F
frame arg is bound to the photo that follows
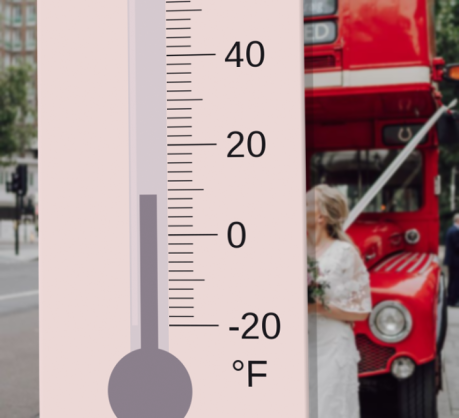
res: 9; °F
